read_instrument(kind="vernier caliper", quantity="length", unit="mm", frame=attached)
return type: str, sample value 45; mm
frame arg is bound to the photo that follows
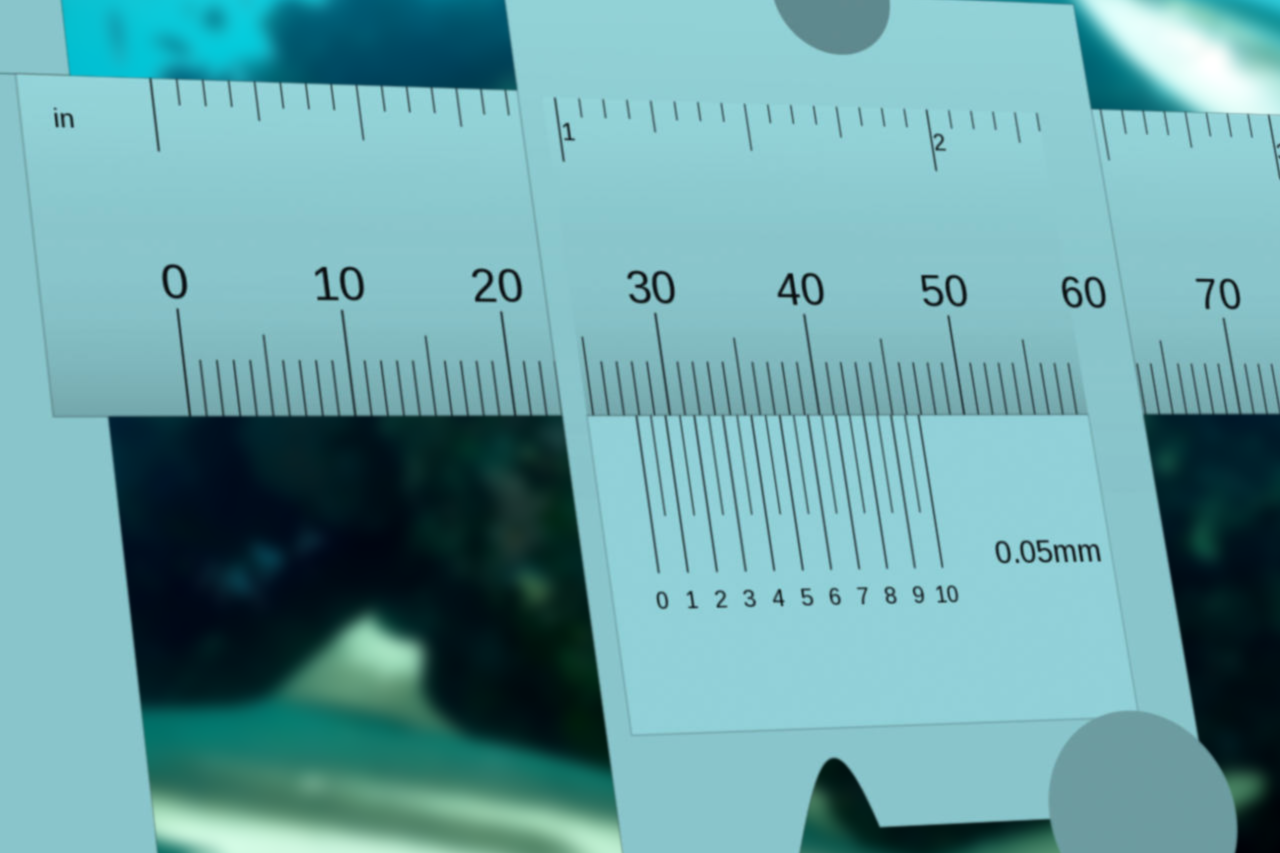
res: 27.8; mm
